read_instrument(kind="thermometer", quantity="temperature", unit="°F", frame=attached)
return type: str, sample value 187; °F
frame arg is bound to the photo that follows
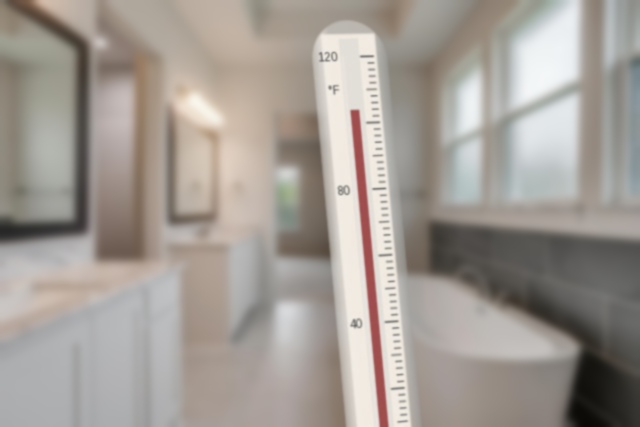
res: 104; °F
